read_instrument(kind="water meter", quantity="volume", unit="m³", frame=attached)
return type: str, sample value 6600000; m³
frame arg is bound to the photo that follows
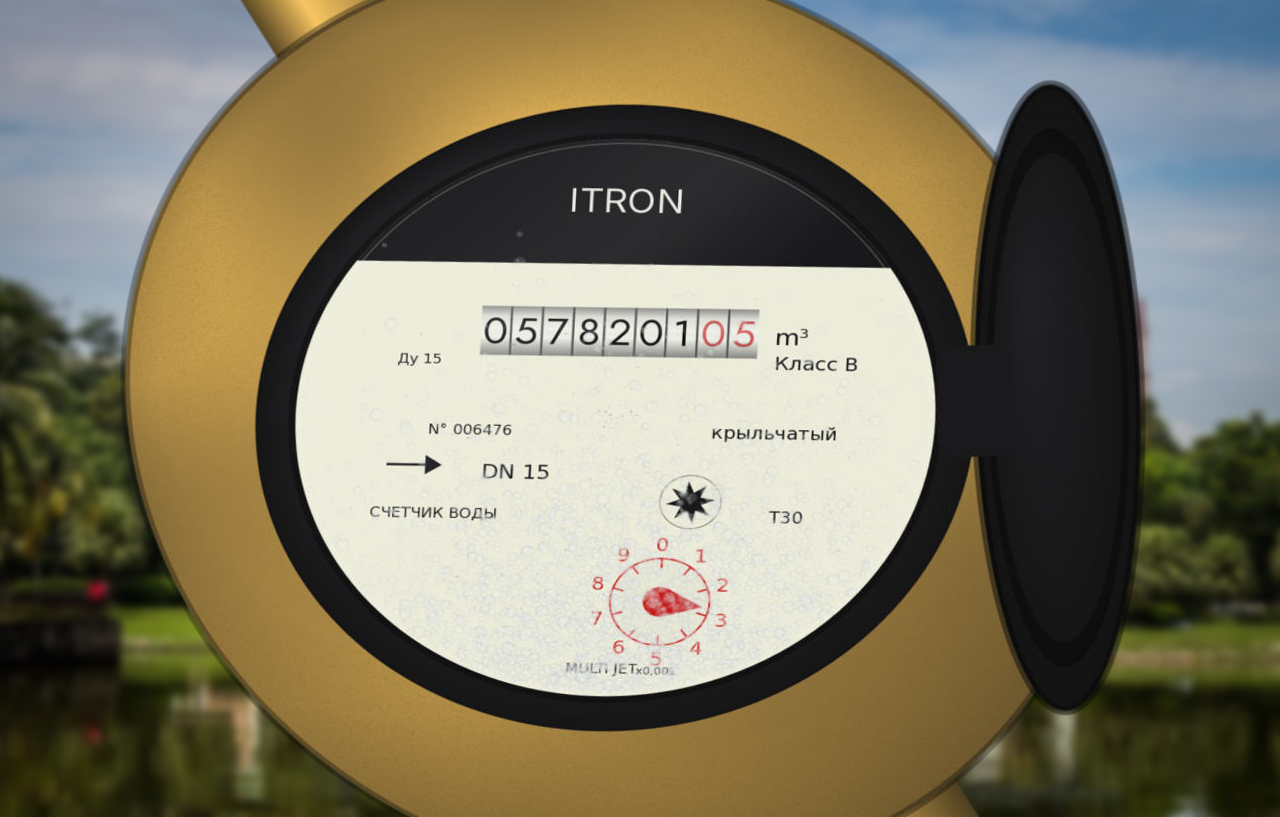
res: 578201.052; m³
